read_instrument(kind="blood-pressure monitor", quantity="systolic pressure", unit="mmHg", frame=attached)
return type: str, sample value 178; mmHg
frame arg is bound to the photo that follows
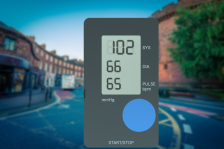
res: 102; mmHg
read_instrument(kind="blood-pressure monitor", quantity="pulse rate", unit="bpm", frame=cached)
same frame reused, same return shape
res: 65; bpm
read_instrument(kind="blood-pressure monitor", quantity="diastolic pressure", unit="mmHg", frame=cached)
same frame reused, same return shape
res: 66; mmHg
